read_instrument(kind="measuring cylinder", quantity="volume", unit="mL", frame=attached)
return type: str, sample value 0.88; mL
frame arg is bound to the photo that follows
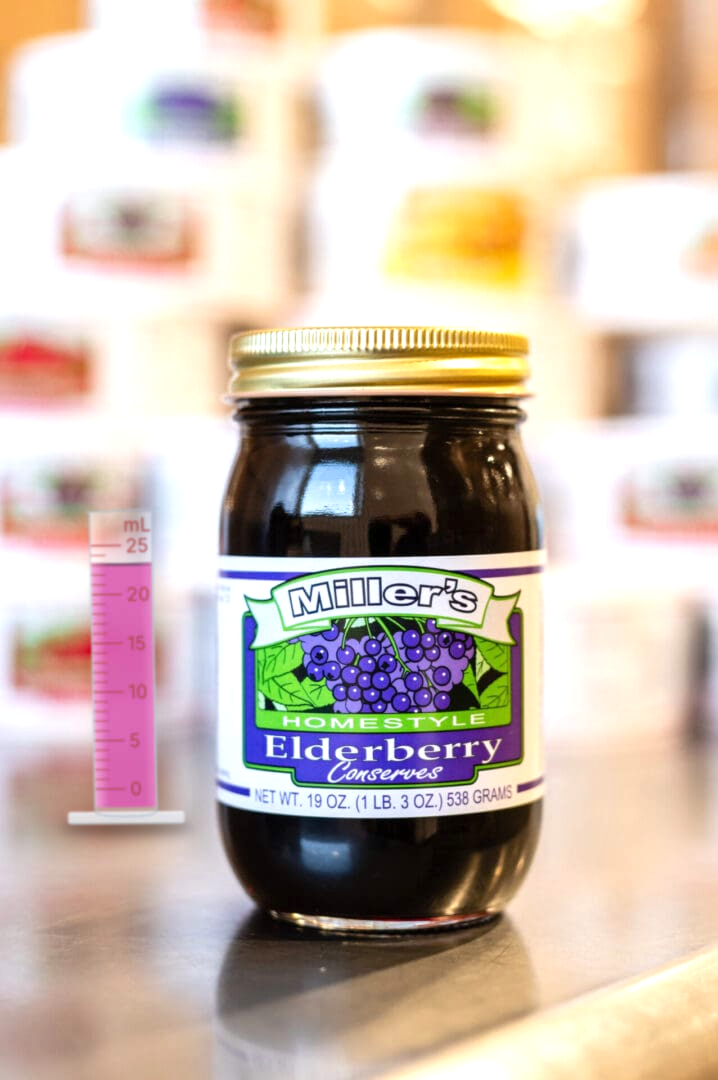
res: 23; mL
